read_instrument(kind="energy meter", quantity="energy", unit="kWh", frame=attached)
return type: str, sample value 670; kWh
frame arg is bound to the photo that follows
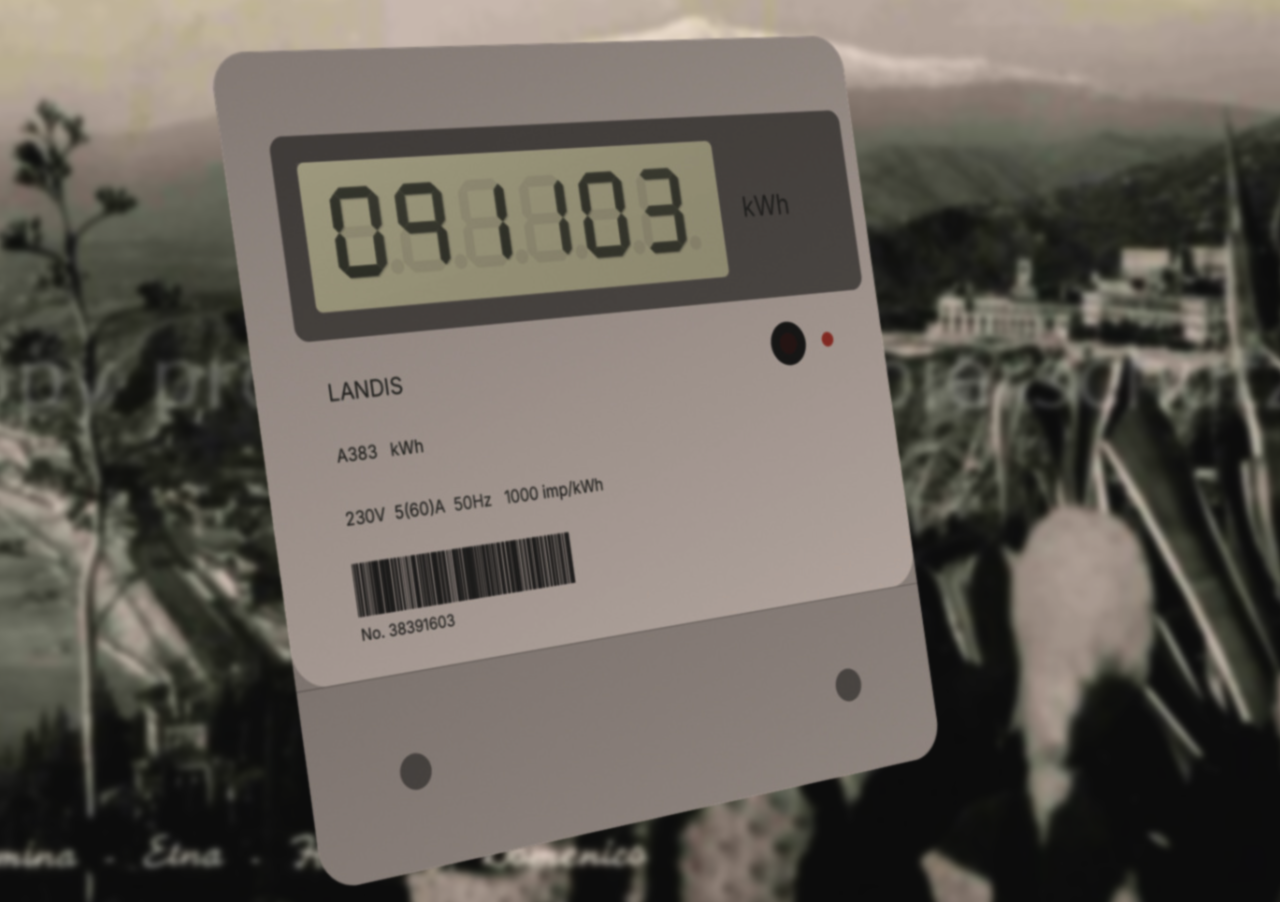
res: 91103; kWh
